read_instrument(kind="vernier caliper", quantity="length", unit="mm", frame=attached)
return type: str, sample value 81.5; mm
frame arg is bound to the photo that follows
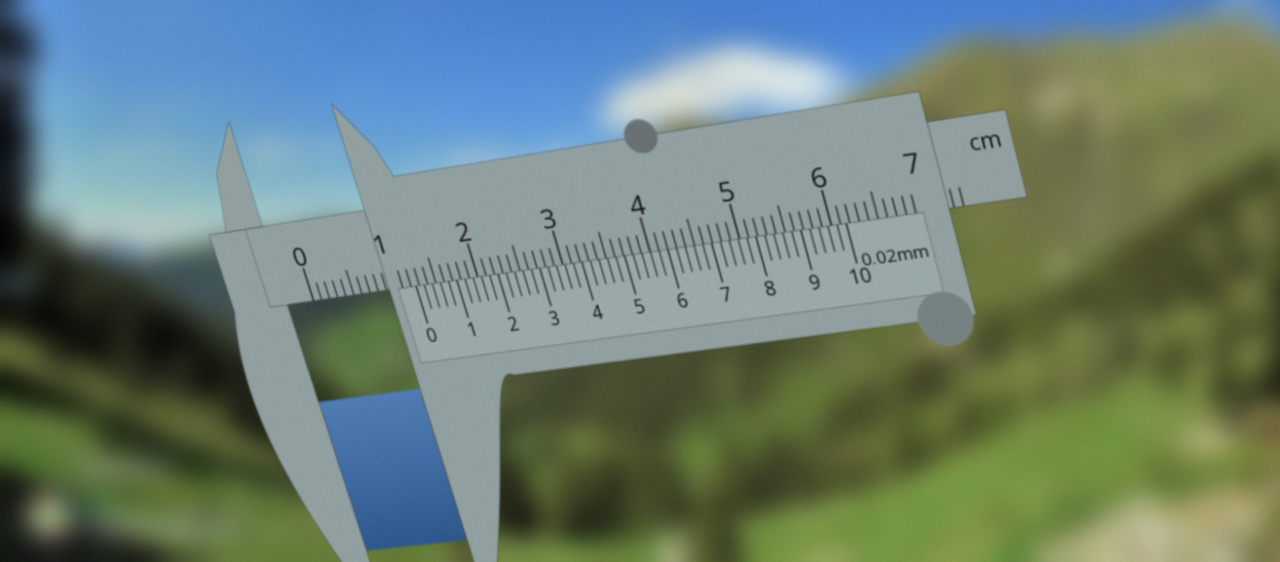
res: 12.6; mm
